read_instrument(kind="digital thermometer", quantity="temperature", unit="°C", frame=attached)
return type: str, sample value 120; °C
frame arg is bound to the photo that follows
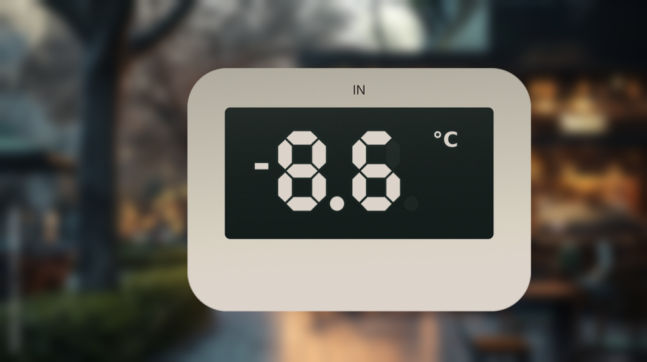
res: -8.6; °C
